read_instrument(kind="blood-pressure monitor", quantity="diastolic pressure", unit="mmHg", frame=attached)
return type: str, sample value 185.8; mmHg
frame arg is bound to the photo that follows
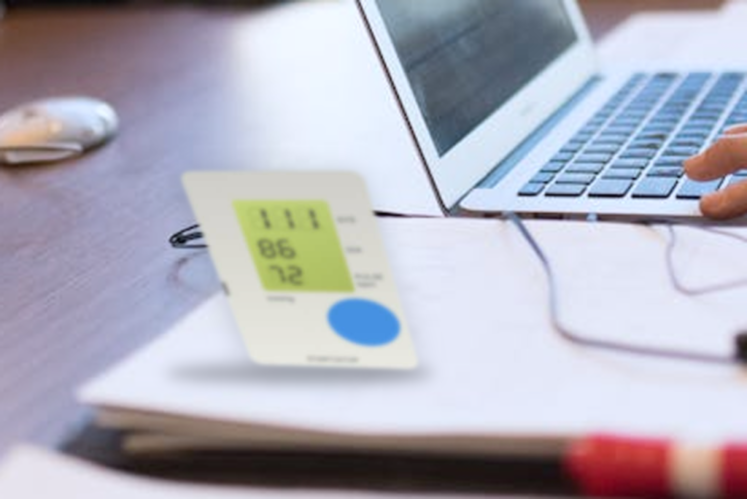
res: 86; mmHg
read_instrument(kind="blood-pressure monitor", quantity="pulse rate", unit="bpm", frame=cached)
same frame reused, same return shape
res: 72; bpm
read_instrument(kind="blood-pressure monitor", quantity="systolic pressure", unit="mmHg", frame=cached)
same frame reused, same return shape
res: 111; mmHg
